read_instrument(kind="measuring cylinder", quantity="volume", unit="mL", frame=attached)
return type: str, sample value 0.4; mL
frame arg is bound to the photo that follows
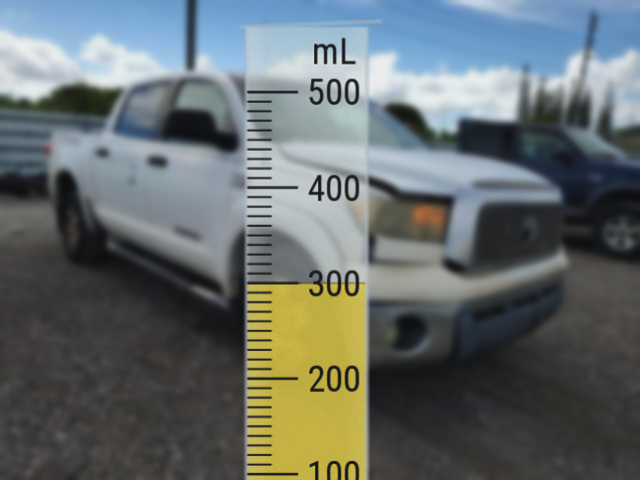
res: 300; mL
